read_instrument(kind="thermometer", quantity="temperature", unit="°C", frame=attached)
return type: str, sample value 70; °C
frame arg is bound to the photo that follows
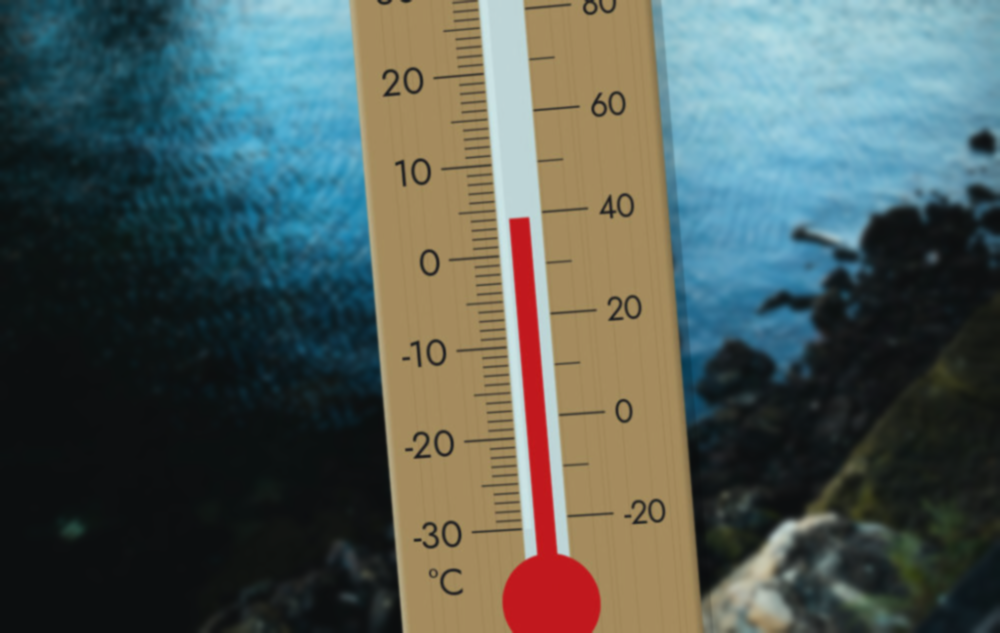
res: 4; °C
